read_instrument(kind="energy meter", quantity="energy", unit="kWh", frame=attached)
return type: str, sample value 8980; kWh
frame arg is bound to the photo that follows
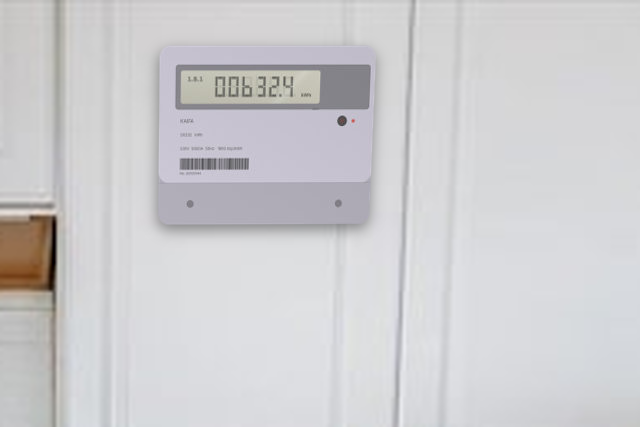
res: 632.4; kWh
